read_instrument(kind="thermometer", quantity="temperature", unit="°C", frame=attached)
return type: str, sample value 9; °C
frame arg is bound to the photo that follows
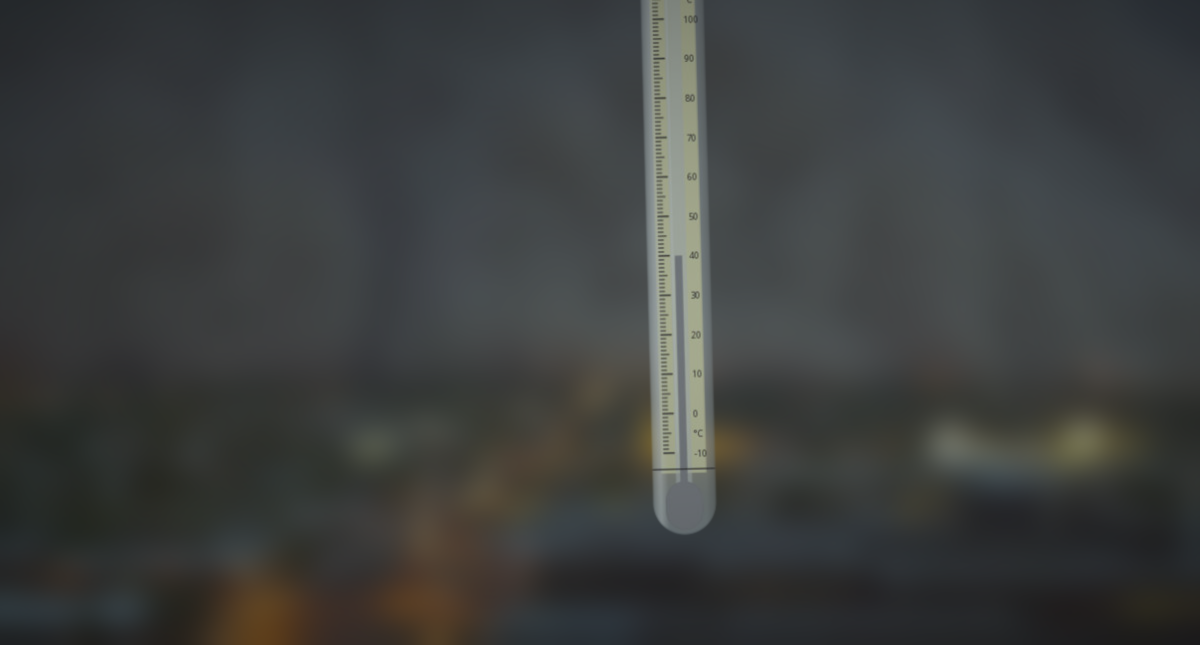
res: 40; °C
